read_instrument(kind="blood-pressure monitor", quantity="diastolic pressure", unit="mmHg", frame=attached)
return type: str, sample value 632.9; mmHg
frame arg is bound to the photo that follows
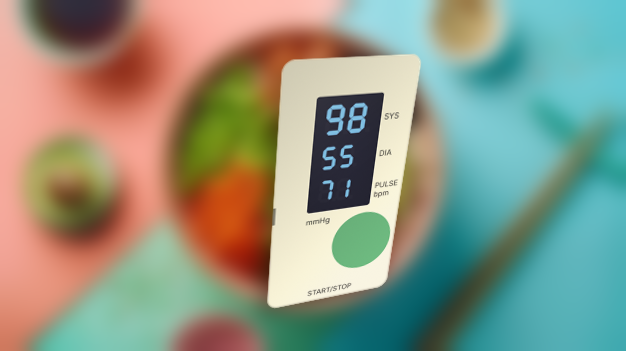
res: 55; mmHg
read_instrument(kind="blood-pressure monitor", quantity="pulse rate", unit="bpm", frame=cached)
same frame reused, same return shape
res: 71; bpm
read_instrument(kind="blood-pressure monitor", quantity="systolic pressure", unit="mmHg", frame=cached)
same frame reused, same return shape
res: 98; mmHg
